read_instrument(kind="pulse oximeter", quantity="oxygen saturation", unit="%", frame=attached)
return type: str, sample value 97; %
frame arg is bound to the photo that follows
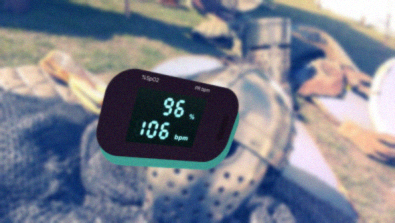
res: 96; %
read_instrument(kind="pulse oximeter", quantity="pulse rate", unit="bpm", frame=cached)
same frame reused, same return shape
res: 106; bpm
